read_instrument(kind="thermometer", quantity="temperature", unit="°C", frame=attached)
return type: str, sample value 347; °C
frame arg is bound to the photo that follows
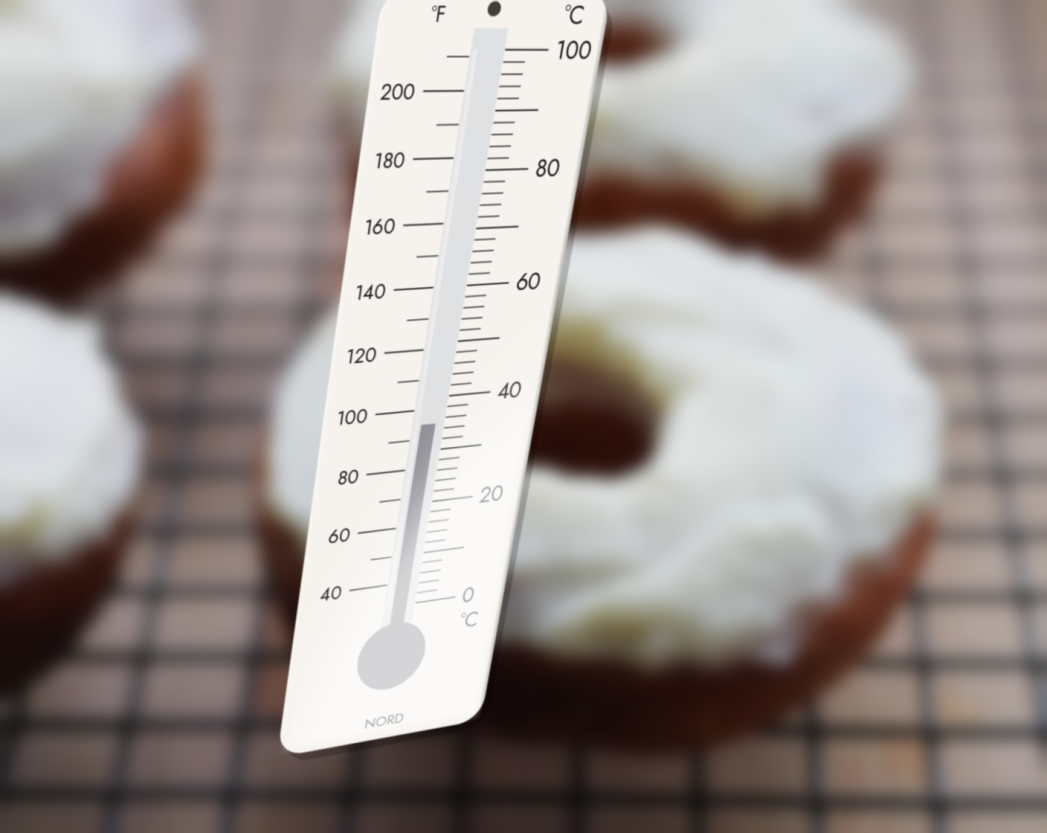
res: 35; °C
